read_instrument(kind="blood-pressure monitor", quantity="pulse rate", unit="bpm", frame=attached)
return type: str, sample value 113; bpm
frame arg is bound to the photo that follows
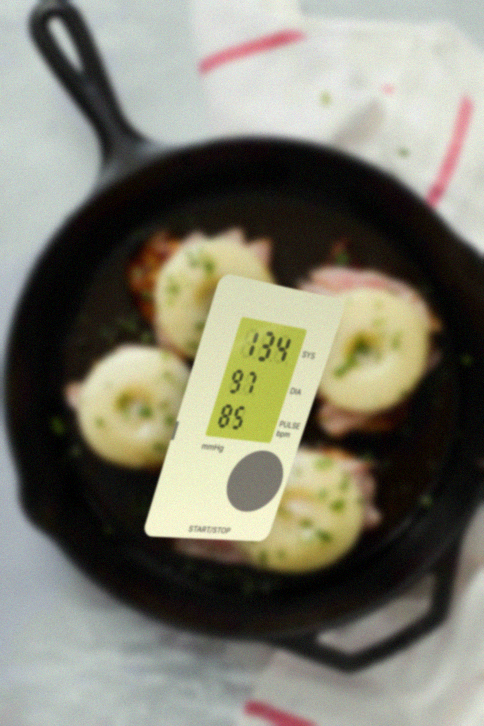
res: 85; bpm
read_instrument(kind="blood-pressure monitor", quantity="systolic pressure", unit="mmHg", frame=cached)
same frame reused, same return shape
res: 134; mmHg
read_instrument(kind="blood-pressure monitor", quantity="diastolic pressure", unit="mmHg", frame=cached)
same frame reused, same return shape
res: 97; mmHg
